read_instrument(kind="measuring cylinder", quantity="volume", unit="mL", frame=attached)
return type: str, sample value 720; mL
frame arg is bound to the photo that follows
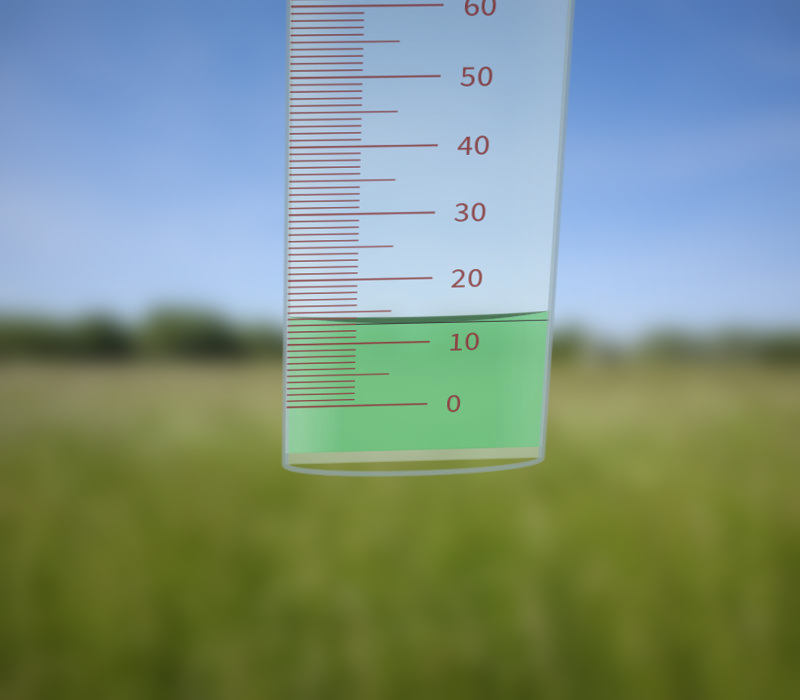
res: 13; mL
